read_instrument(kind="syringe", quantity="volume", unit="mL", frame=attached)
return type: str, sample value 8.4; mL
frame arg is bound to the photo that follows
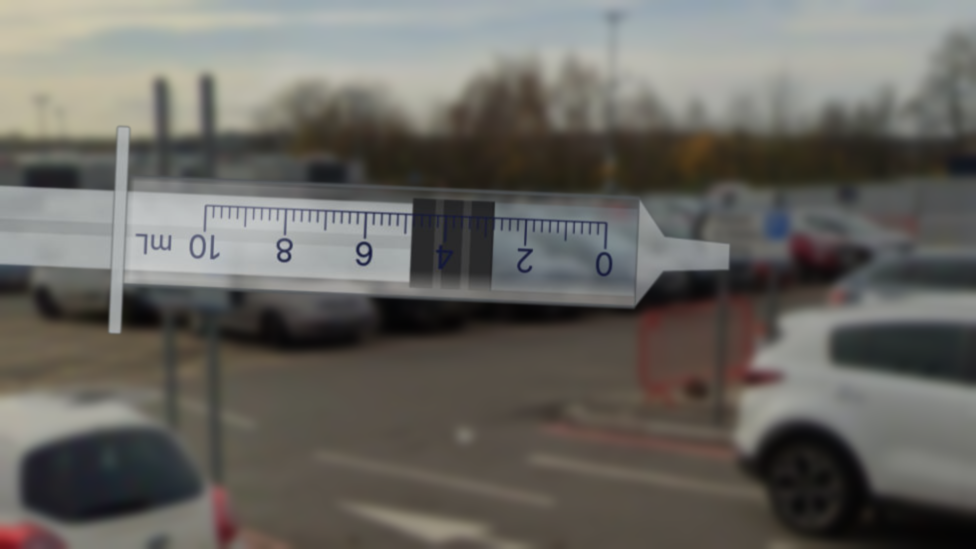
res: 2.8; mL
